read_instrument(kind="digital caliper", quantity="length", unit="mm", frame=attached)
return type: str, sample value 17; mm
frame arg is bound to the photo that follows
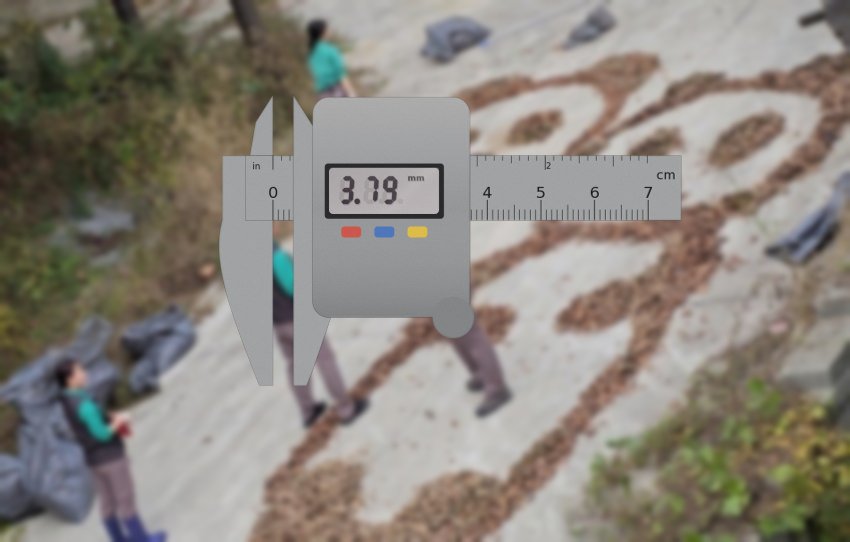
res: 3.79; mm
